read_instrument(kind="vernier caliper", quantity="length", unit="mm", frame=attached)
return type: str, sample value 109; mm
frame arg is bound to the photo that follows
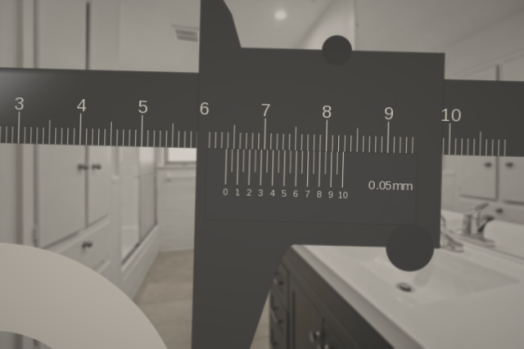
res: 63.8; mm
